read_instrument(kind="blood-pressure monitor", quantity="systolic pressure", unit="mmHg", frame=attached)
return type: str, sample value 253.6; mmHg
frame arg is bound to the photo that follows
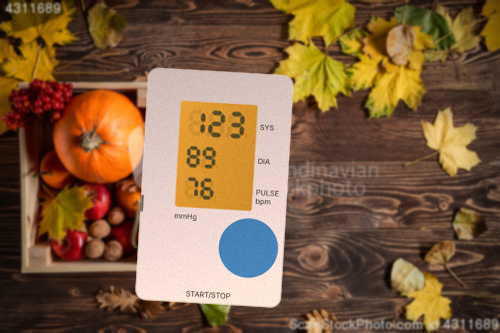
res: 123; mmHg
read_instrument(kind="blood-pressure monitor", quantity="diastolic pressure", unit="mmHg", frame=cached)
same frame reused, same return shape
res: 89; mmHg
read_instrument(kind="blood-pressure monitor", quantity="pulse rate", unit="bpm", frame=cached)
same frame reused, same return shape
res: 76; bpm
